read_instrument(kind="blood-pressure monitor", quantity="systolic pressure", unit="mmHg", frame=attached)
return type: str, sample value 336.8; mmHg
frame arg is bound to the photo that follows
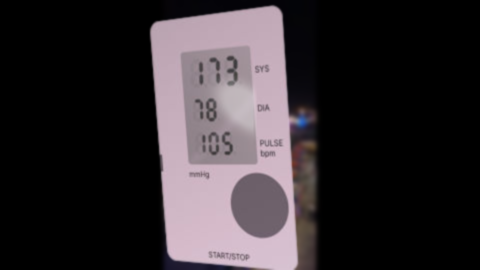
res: 173; mmHg
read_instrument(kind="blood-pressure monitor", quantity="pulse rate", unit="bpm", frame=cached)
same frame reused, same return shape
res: 105; bpm
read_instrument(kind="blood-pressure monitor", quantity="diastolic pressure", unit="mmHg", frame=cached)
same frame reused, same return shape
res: 78; mmHg
